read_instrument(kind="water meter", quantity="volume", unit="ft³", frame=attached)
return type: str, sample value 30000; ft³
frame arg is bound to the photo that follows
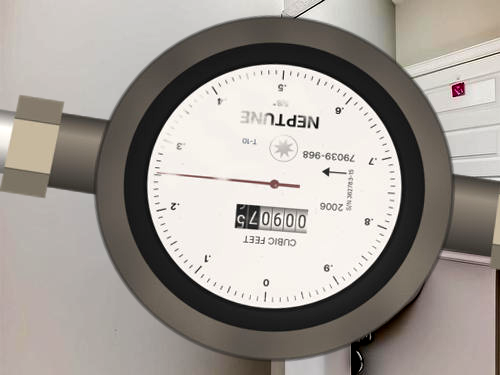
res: 9075.25; ft³
